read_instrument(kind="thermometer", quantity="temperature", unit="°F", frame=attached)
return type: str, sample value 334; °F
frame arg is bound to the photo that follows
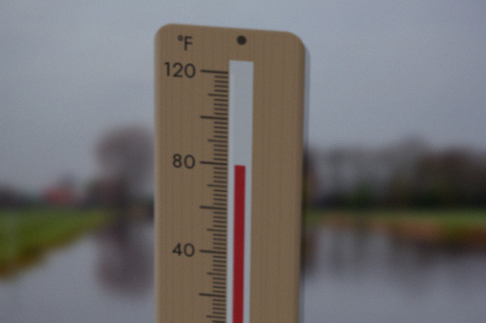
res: 80; °F
